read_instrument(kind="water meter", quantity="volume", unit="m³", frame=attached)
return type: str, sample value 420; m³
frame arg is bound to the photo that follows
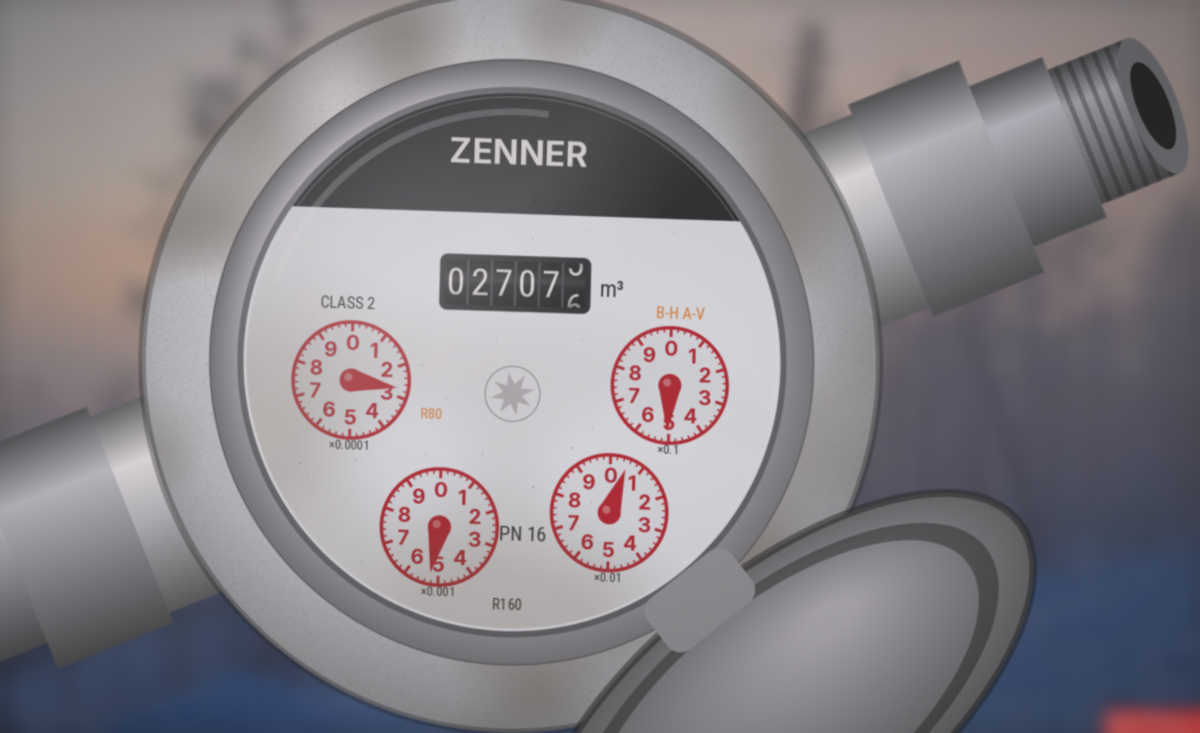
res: 27075.5052; m³
